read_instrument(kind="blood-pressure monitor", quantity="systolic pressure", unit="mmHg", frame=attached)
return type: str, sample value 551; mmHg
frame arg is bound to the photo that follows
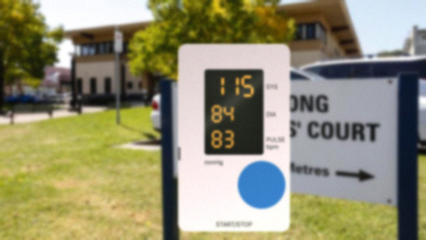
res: 115; mmHg
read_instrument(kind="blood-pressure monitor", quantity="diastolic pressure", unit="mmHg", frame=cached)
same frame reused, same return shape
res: 84; mmHg
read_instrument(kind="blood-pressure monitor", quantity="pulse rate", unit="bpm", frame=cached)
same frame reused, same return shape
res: 83; bpm
